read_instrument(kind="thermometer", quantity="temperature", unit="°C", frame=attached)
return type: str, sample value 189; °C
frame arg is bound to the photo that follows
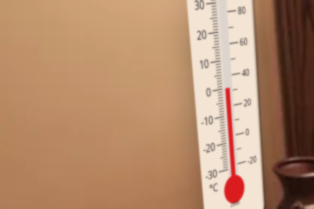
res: 0; °C
